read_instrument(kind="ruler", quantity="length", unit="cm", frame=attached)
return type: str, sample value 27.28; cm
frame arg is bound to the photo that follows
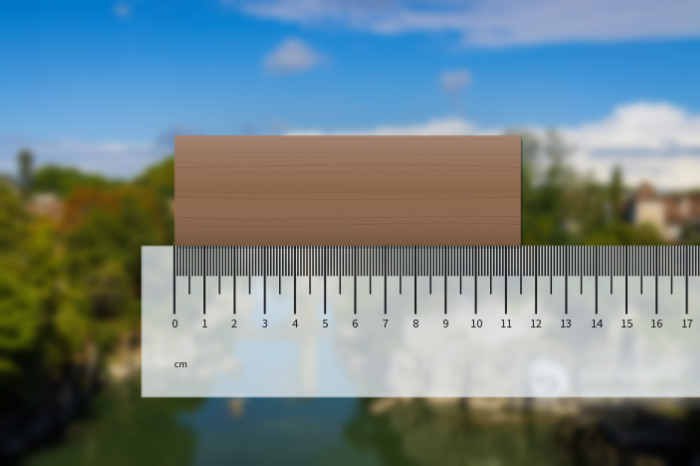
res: 11.5; cm
